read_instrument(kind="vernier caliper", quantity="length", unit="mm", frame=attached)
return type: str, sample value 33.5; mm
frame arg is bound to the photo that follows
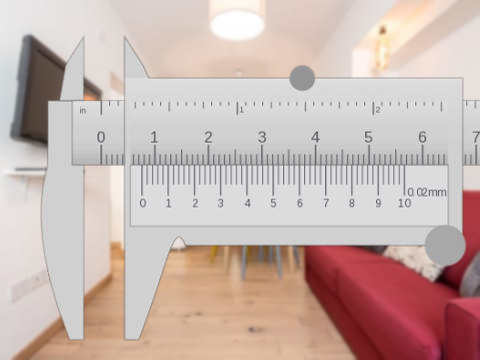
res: 7.6; mm
